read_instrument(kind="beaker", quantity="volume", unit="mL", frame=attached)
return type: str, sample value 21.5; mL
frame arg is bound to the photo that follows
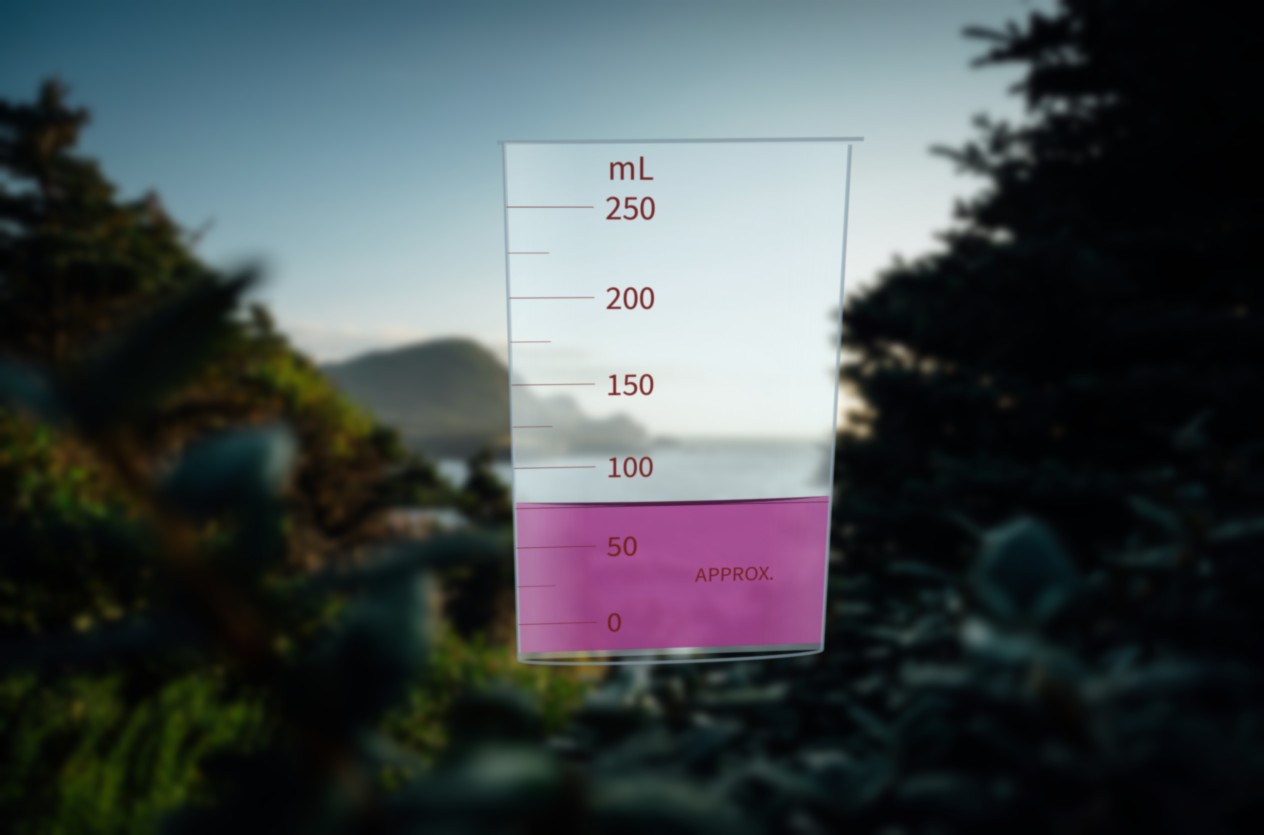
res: 75; mL
